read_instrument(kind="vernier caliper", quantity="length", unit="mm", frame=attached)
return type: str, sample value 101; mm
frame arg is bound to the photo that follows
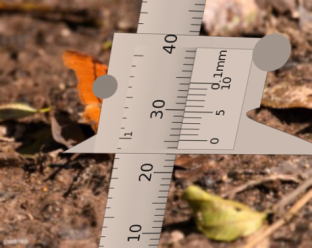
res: 25.2; mm
